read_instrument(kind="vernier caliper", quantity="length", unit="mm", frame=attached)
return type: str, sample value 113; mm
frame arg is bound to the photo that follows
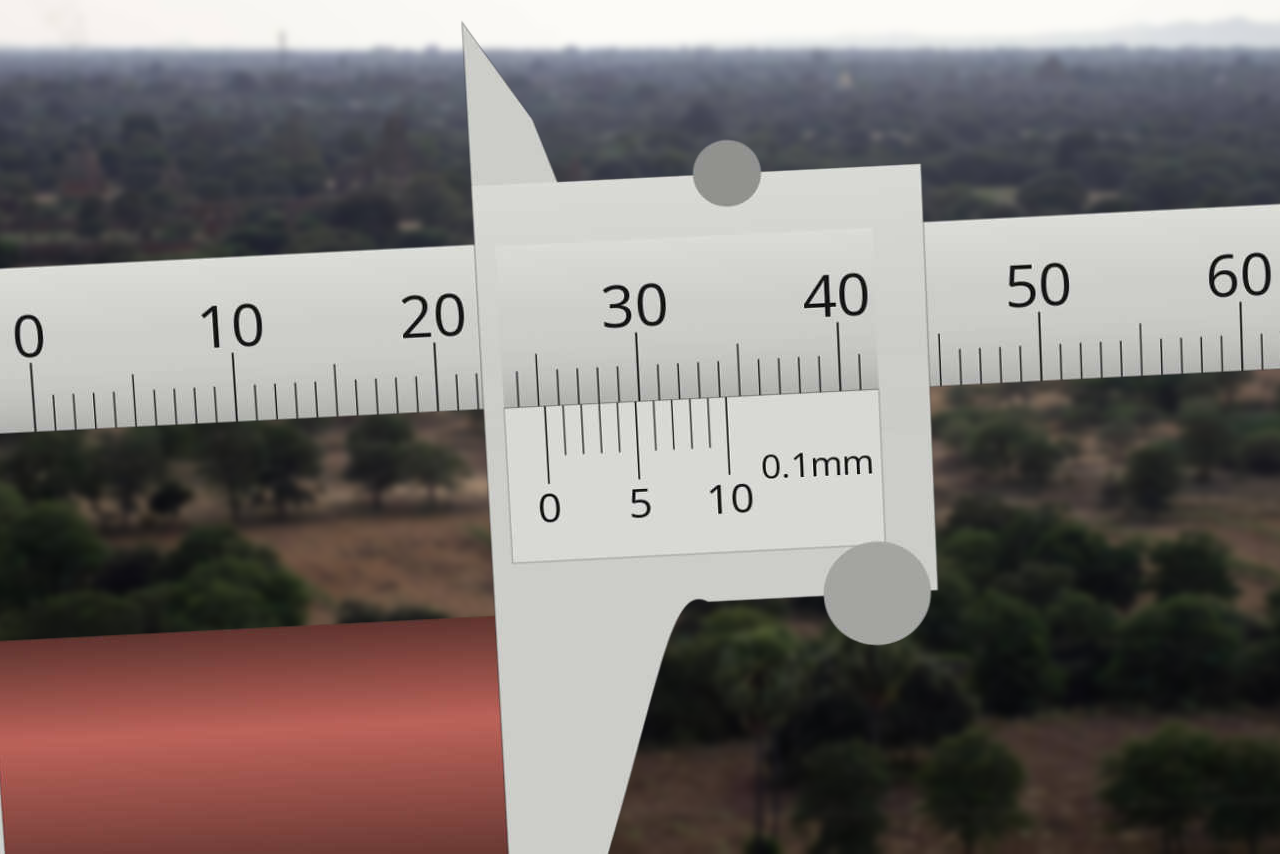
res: 25.3; mm
